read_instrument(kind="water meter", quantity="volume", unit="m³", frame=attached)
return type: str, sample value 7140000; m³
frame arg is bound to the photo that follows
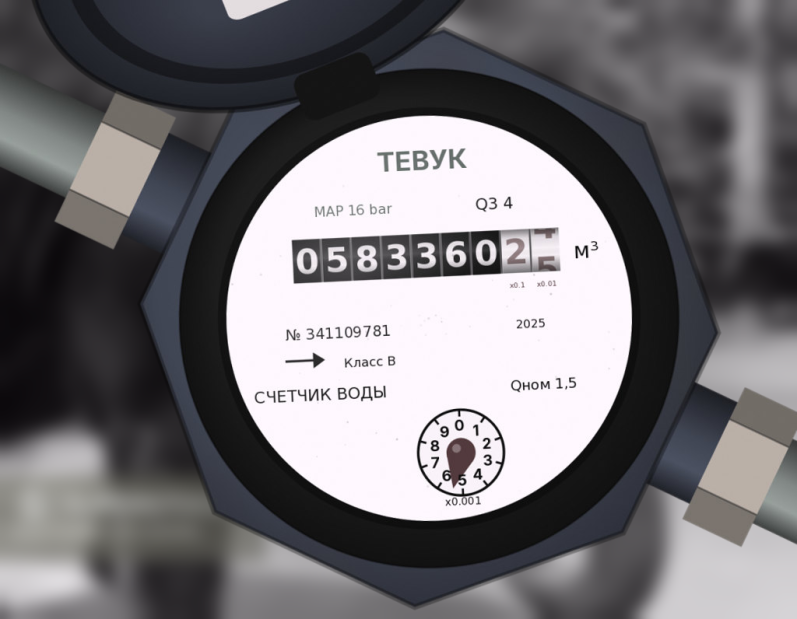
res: 583360.245; m³
